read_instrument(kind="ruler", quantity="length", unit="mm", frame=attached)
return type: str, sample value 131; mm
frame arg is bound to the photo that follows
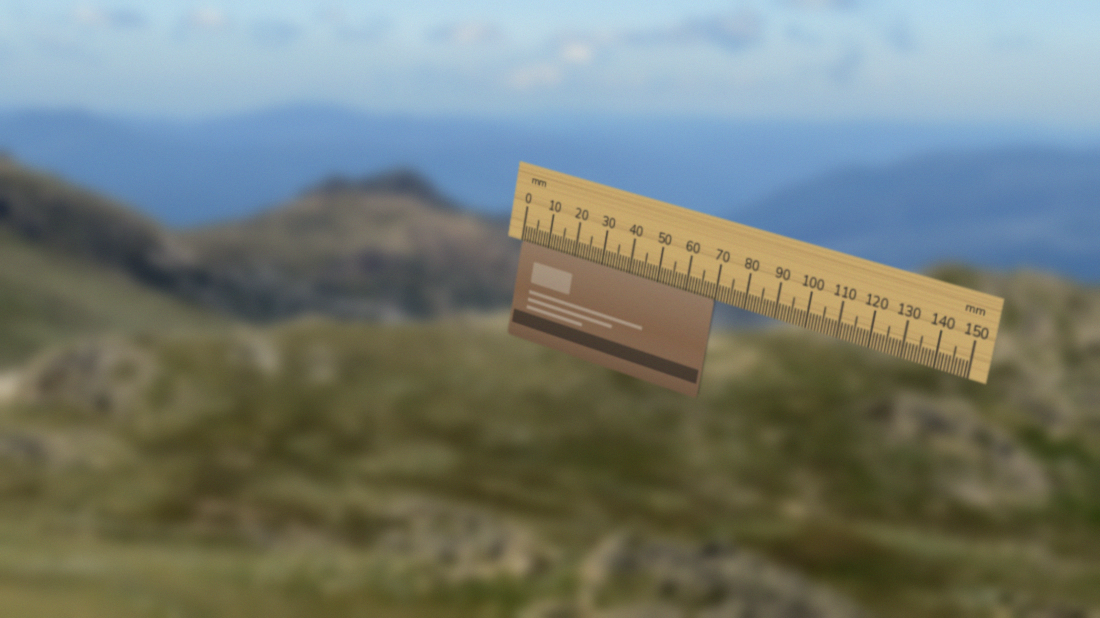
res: 70; mm
